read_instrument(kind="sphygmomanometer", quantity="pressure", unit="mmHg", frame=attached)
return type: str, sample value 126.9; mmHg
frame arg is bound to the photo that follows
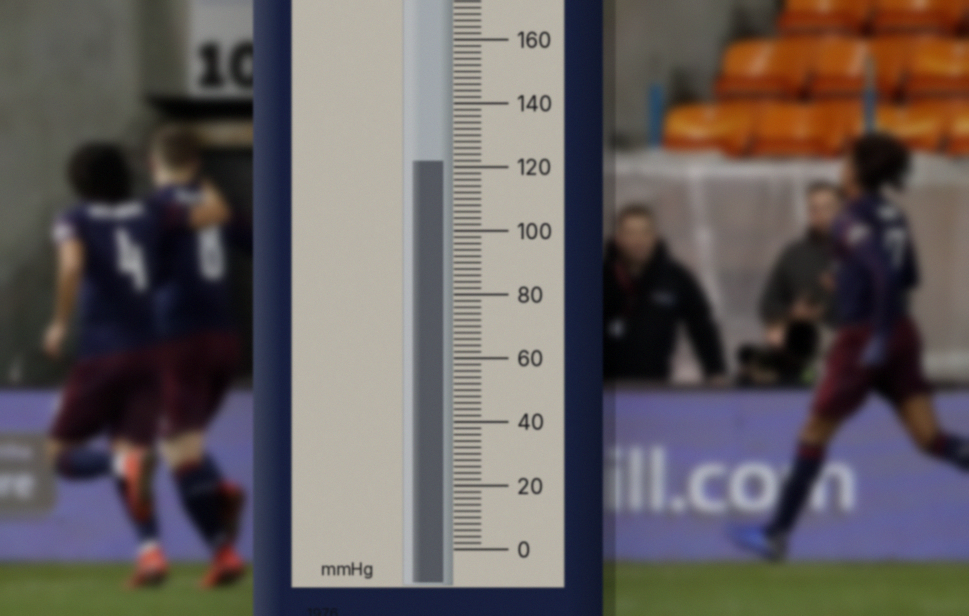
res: 122; mmHg
